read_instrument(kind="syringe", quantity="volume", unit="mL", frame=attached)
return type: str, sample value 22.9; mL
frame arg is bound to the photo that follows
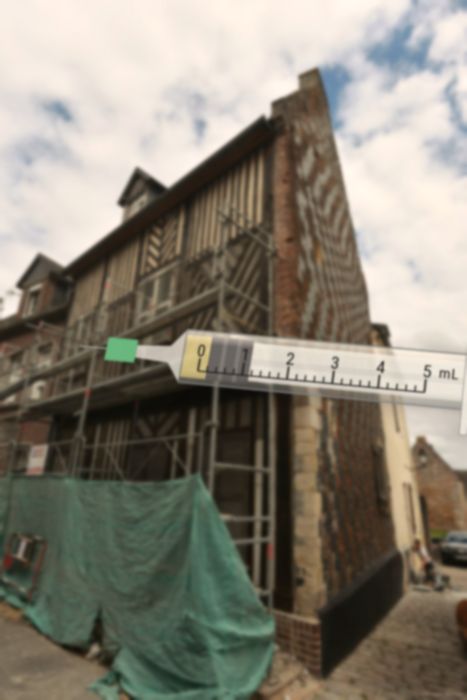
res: 0.2; mL
